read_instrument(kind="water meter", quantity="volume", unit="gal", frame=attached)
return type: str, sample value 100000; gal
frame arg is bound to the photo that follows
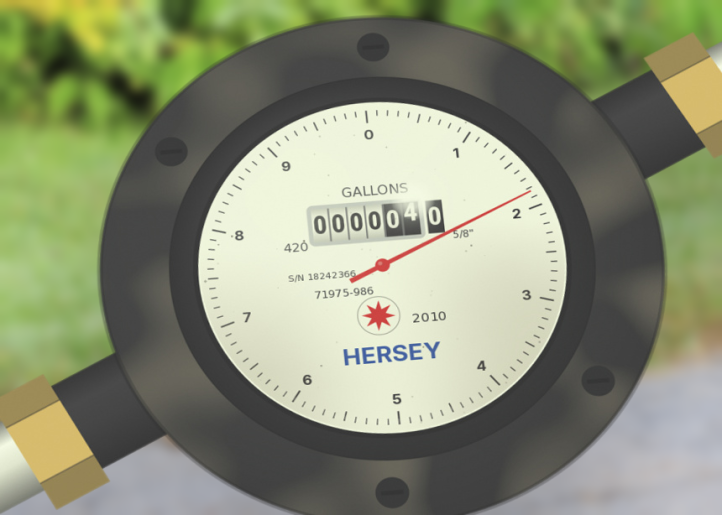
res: 41.8; gal
